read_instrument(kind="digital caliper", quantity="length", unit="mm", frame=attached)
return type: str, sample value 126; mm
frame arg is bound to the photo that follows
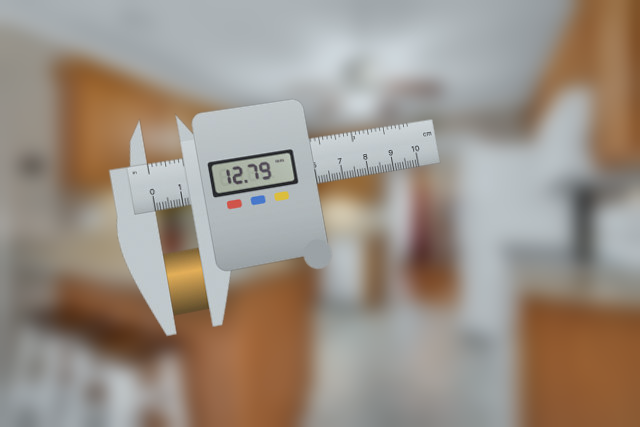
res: 12.79; mm
